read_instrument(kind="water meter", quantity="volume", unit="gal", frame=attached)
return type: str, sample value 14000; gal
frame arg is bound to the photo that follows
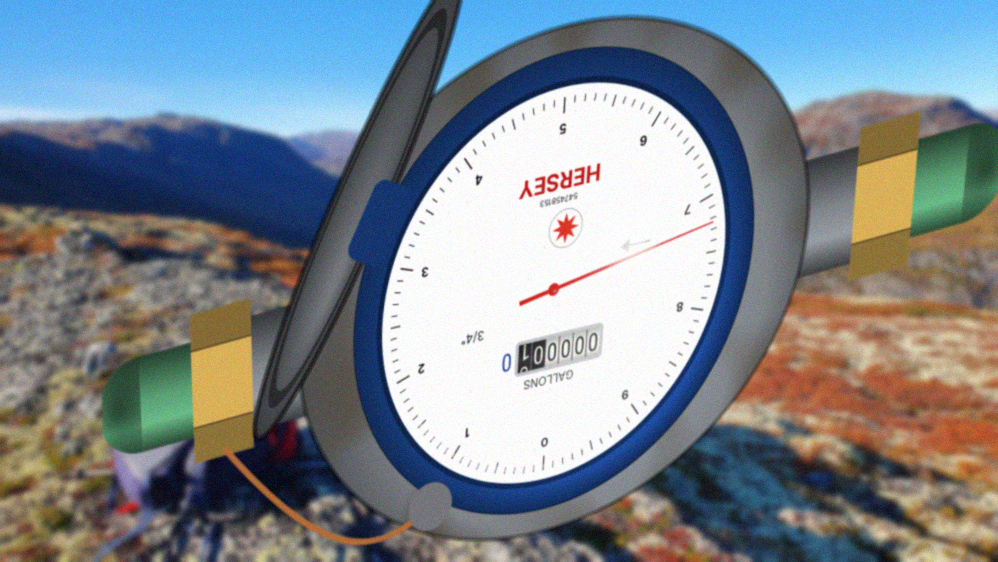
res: 7.2; gal
